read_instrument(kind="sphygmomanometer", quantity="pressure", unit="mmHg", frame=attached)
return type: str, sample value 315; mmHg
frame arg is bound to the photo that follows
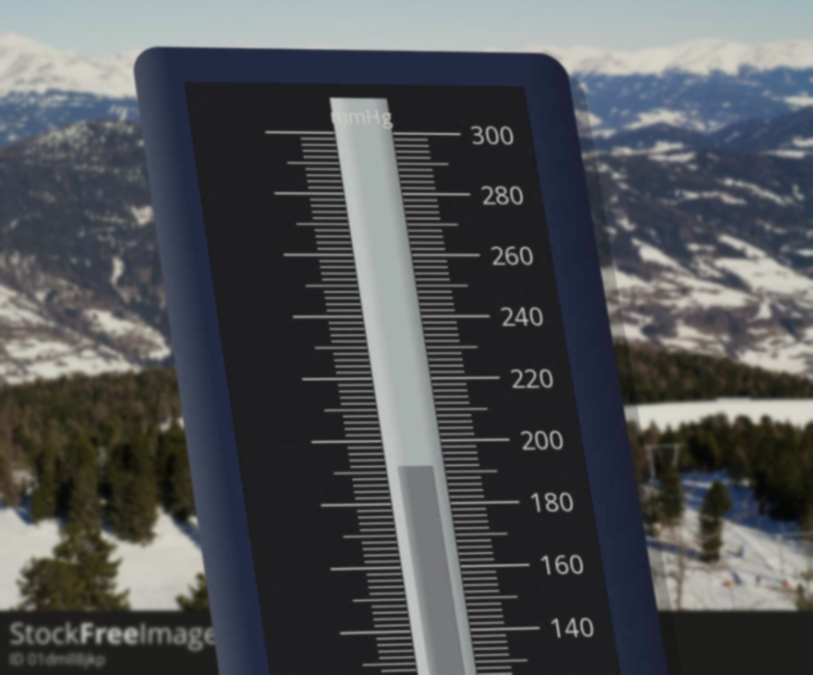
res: 192; mmHg
